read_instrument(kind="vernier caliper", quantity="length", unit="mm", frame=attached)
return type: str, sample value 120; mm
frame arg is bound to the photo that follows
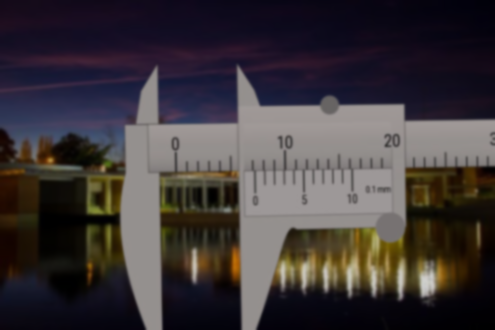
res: 7.2; mm
